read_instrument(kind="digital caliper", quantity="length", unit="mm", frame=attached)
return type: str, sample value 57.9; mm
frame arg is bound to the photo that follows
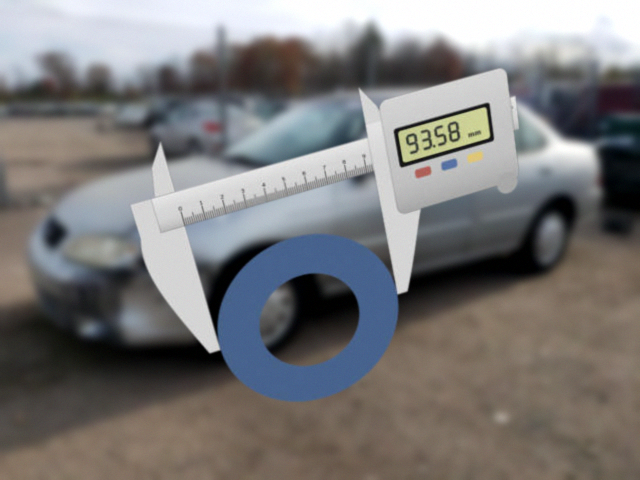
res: 93.58; mm
